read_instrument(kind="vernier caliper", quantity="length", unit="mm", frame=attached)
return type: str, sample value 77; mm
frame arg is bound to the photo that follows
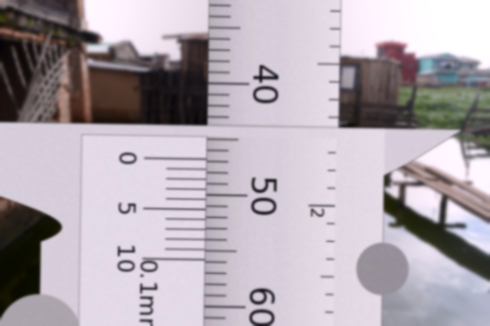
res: 46.8; mm
